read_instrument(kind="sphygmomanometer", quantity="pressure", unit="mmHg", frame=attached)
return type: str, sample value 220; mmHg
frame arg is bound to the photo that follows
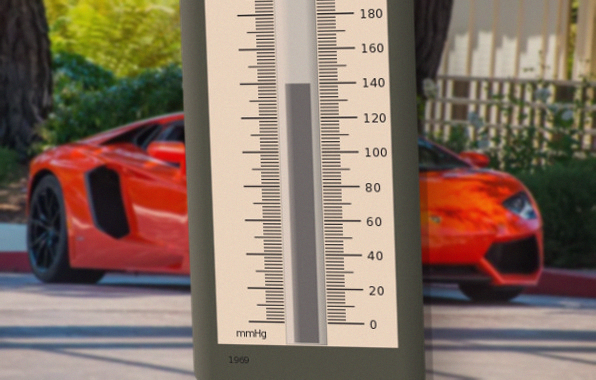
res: 140; mmHg
